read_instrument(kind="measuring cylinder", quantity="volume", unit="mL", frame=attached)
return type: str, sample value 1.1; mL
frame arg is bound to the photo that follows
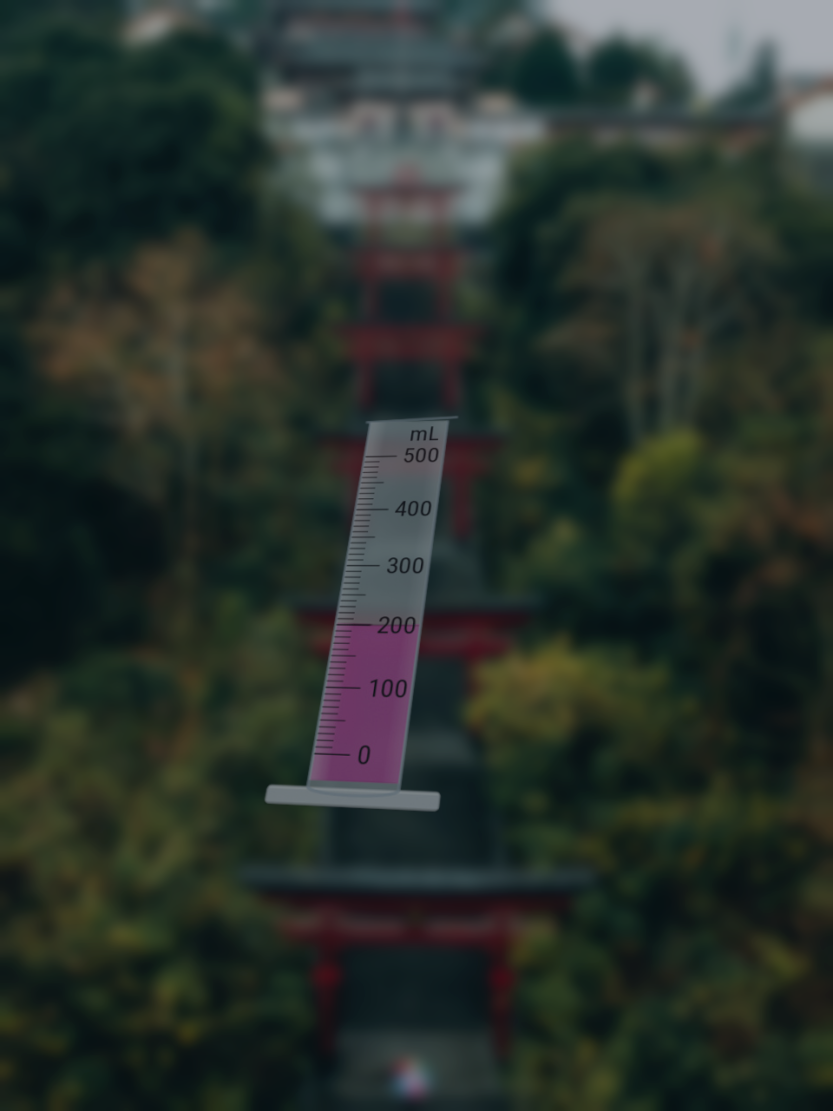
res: 200; mL
